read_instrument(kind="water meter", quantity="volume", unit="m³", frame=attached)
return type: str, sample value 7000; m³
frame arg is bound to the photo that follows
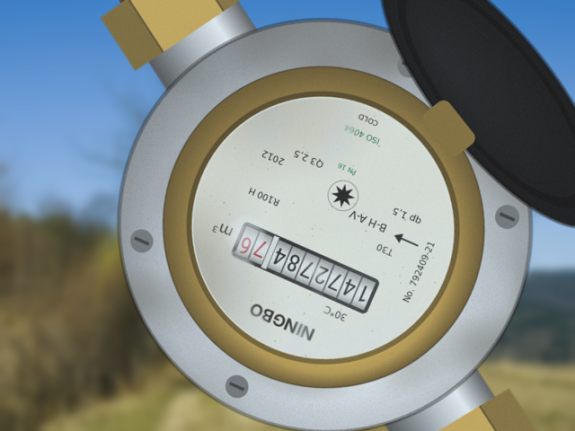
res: 1472784.76; m³
